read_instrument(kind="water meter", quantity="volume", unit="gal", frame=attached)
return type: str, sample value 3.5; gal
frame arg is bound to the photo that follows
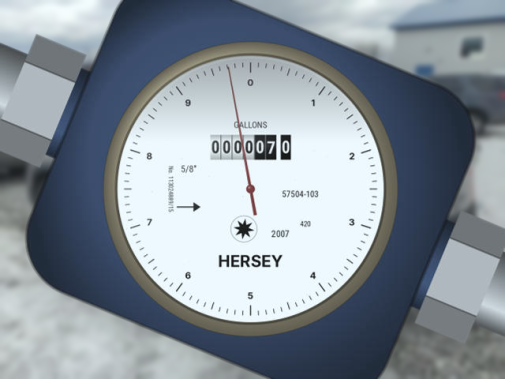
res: 69.7; gal
